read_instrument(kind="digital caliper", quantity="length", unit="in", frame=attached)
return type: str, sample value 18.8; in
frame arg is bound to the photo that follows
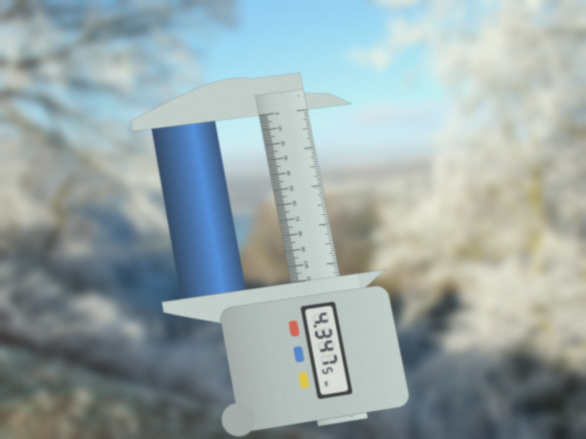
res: 4.3475; in
